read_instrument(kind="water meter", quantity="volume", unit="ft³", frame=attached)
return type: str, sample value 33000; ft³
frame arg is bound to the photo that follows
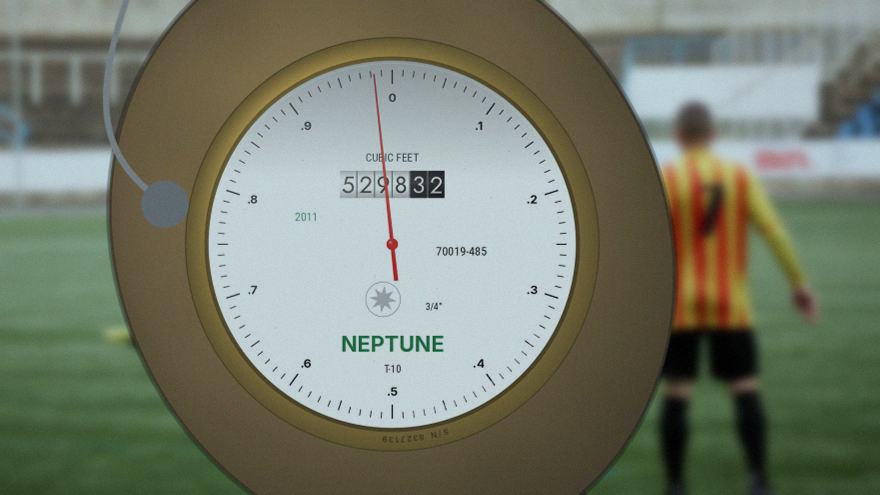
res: 529831.98; ft³
